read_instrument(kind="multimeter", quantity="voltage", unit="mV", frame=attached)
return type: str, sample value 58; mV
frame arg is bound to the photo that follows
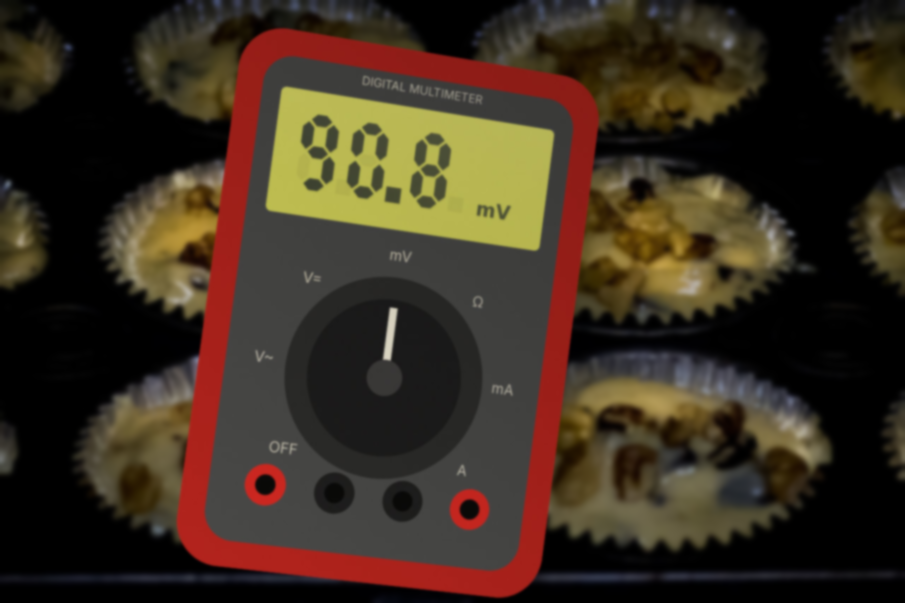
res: 90.8; mV
